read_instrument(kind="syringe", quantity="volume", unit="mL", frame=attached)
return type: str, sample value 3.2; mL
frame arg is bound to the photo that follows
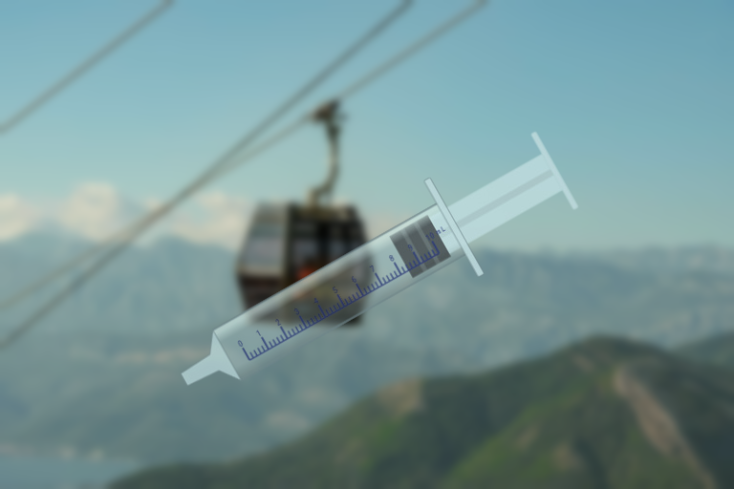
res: 8.4; mL
